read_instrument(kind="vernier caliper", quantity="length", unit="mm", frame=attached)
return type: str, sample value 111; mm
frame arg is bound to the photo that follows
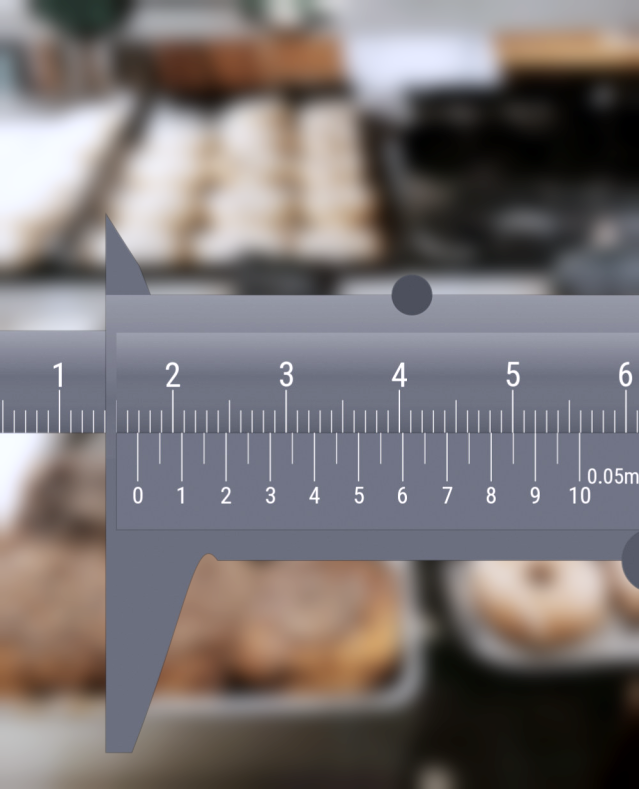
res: 16.9; mm
